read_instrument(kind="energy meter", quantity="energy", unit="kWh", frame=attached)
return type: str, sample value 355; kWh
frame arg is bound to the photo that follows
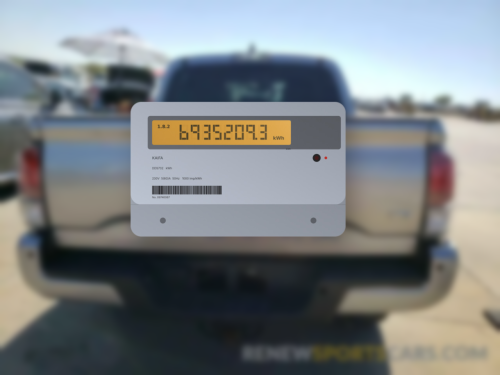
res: 6935209.3; kWh
